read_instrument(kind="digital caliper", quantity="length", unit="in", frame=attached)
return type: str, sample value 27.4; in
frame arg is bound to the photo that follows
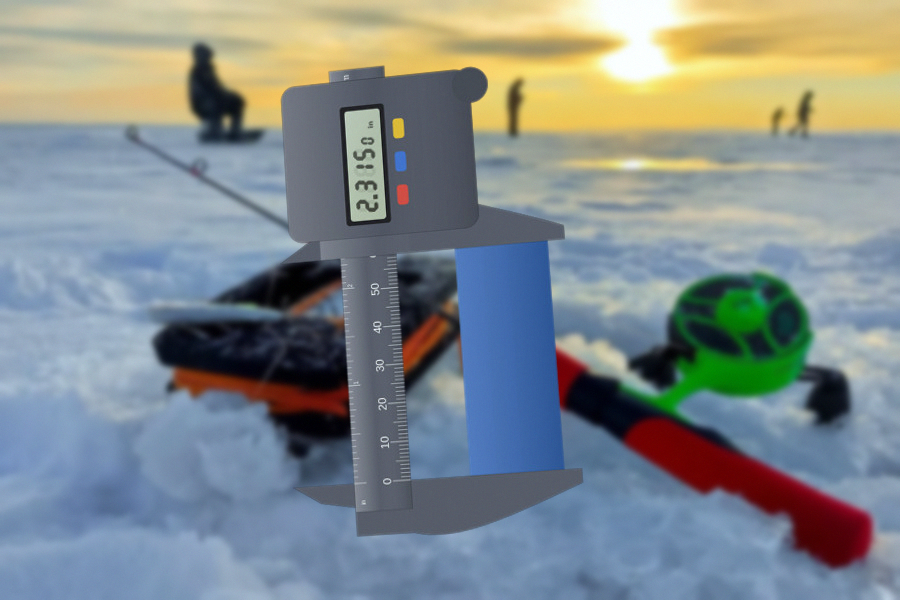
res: 2.3150; in
